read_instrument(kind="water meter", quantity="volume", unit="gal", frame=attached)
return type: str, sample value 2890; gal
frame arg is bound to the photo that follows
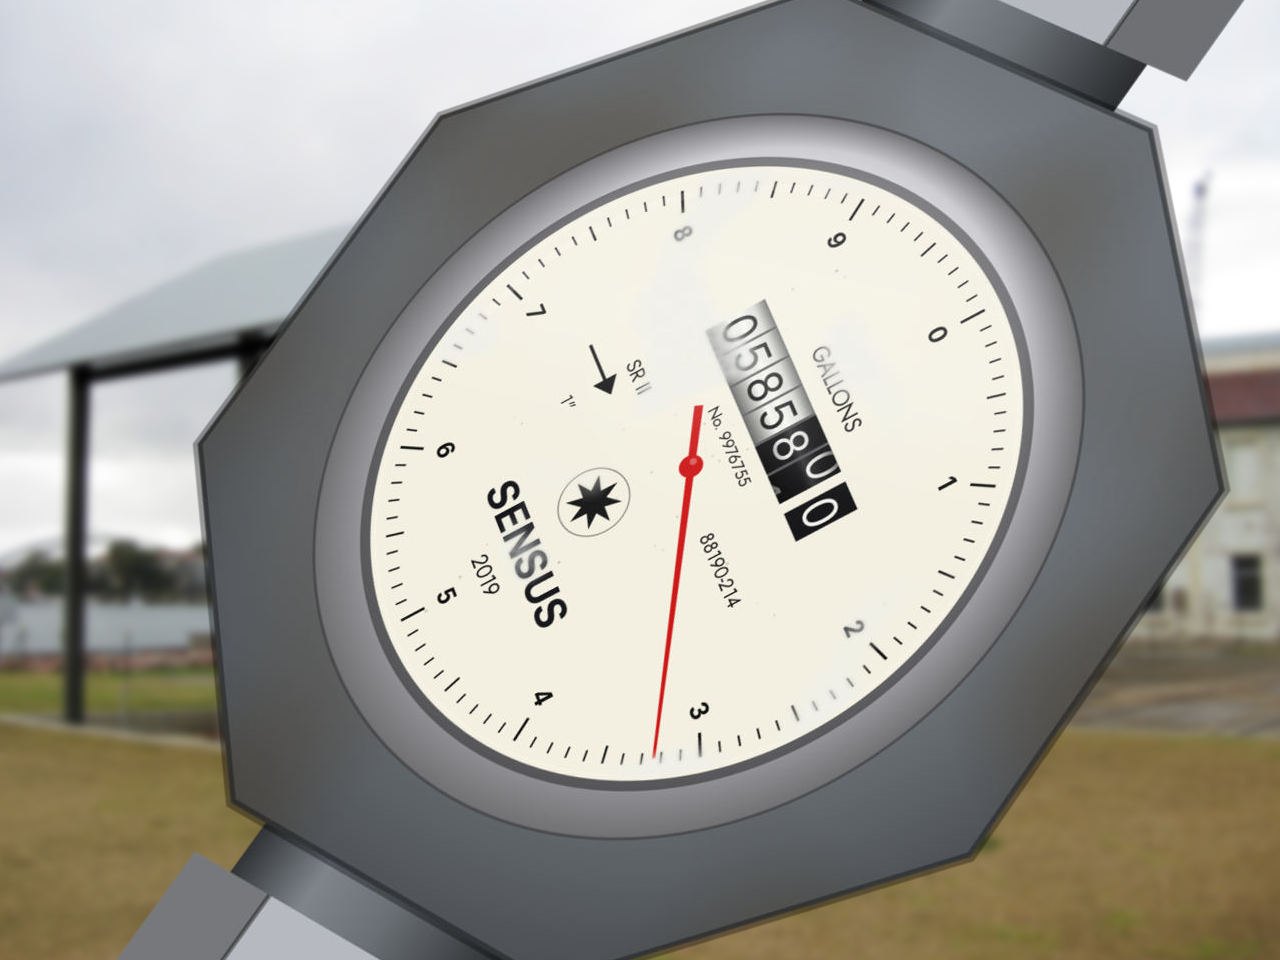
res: 585803.2; gal
